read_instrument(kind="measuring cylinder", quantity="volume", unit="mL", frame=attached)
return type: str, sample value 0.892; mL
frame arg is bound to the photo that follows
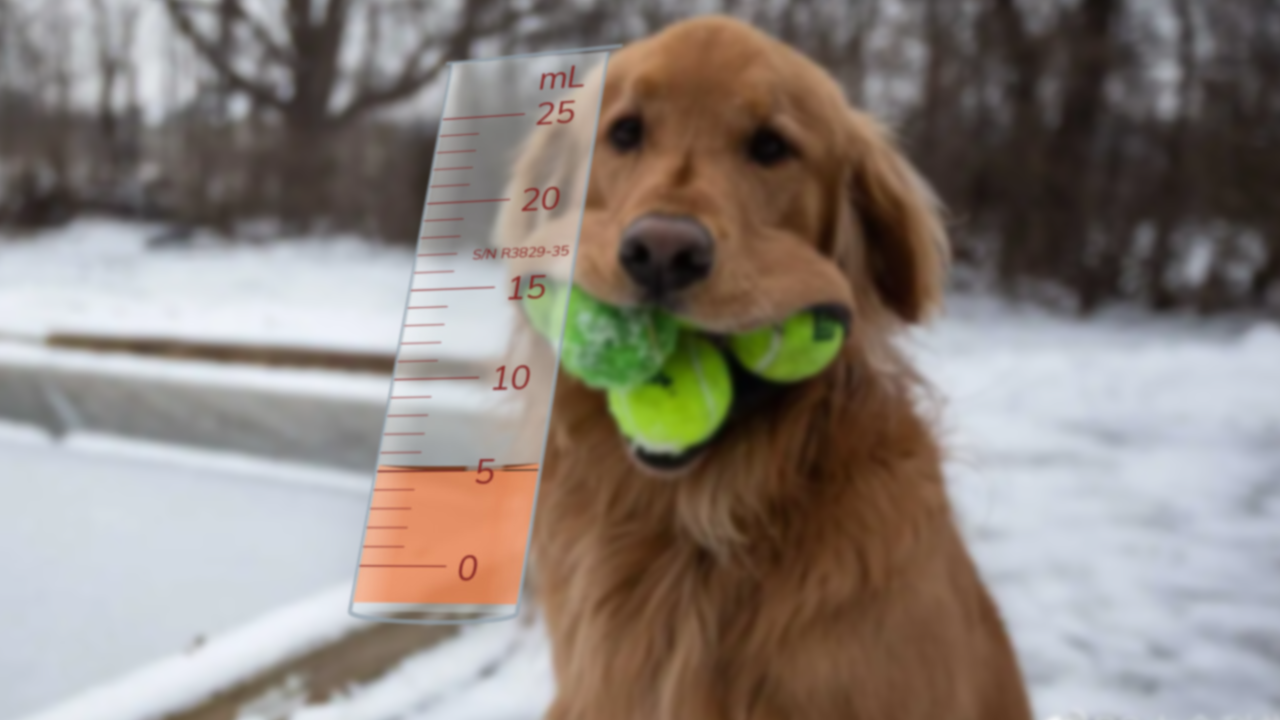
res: 5; mL
